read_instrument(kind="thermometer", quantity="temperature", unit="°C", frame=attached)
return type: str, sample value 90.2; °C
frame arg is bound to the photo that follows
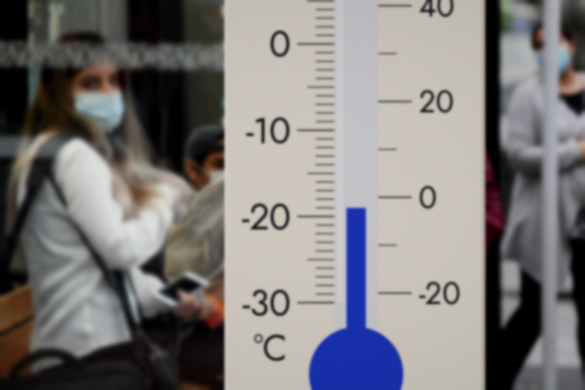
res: -19; °C
